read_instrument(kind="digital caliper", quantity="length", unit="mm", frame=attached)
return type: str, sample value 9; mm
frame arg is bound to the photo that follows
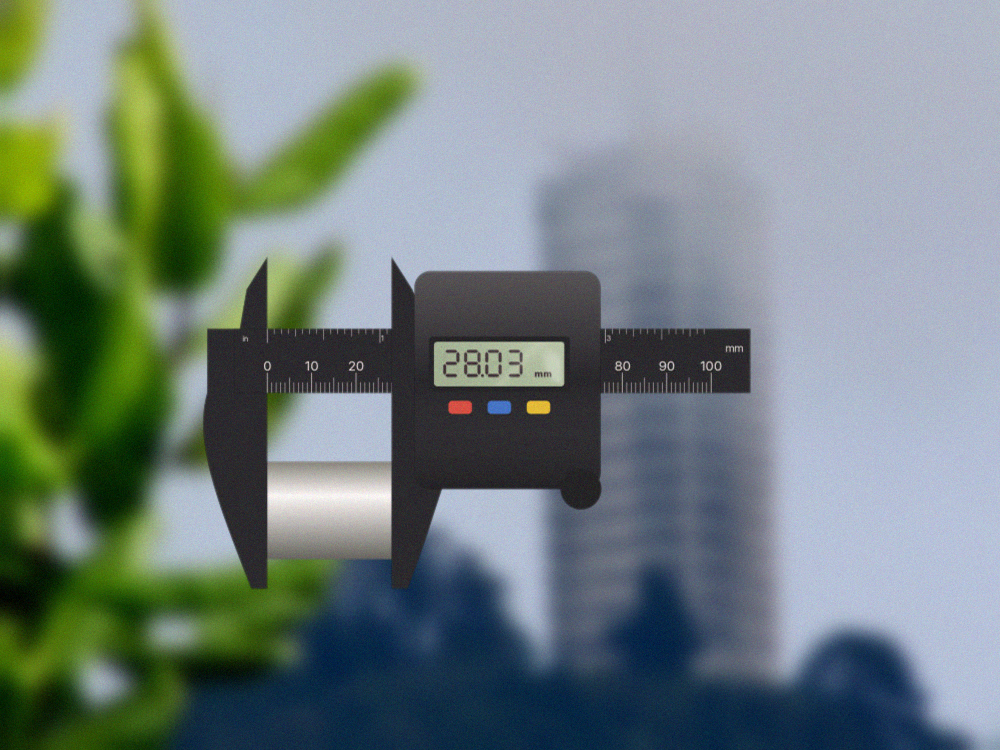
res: 28.03; mm
